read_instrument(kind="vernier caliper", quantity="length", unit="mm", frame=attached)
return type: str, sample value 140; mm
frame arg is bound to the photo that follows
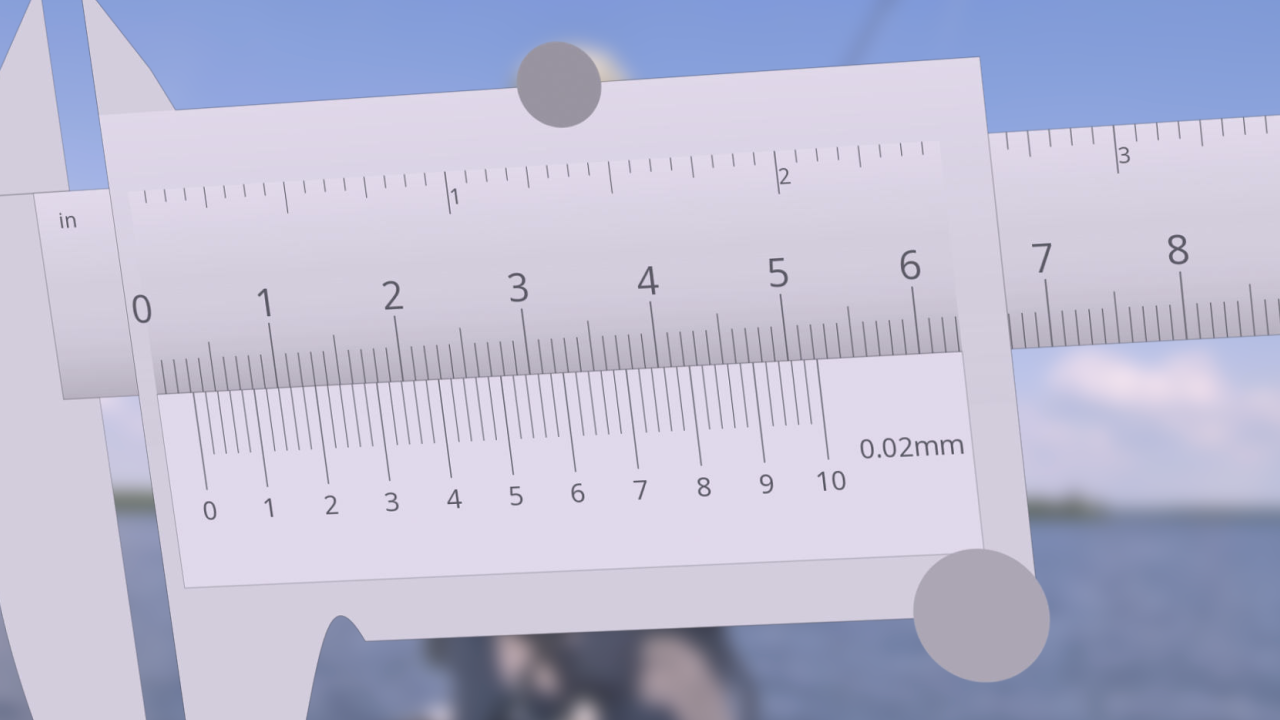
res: 3.2; mm
